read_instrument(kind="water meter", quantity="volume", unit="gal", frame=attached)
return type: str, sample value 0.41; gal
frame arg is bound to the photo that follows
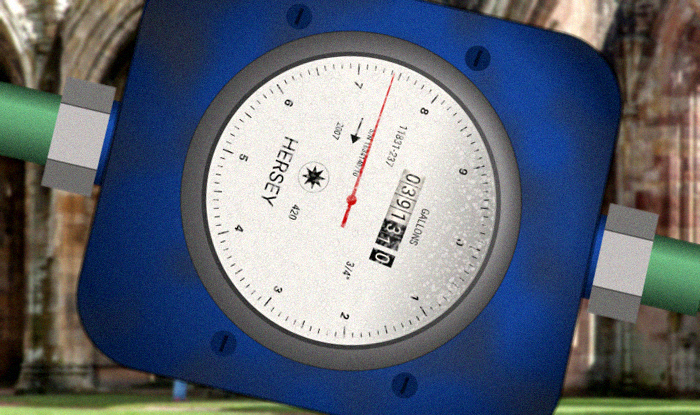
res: 391307.4; gal
